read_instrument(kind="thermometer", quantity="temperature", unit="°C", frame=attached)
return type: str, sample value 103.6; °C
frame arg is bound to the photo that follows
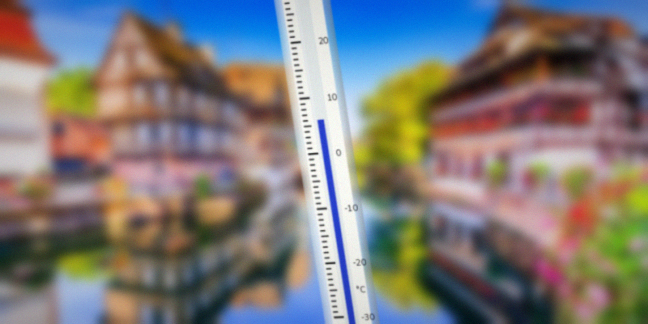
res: 6; °C
